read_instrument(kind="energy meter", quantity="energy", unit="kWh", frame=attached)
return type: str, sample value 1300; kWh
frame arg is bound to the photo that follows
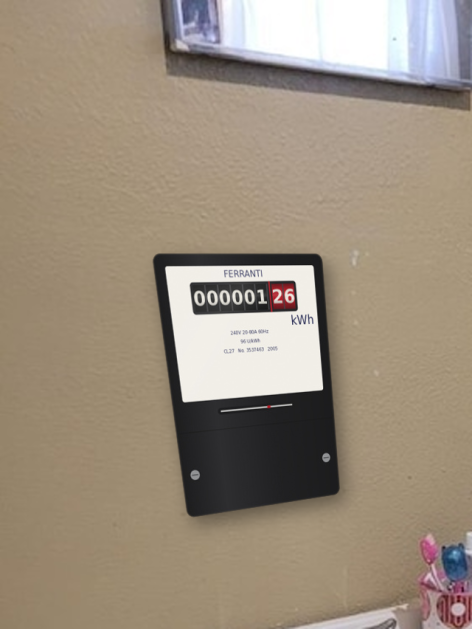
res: 1.26; kWh
